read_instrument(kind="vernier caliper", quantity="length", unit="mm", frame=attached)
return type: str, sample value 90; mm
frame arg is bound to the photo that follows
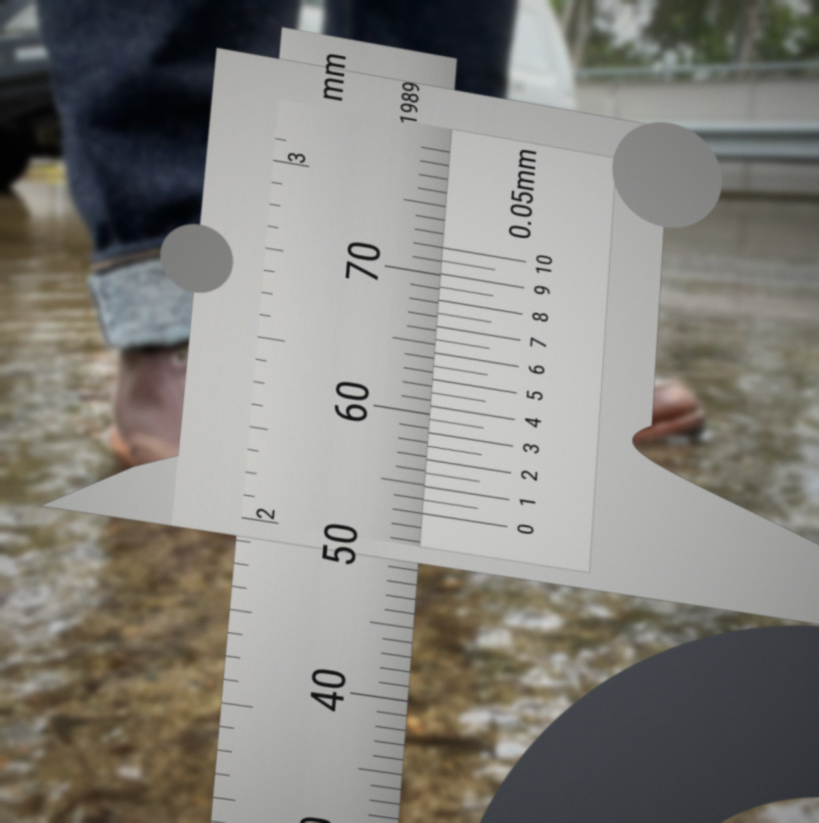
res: 53.0; mm
